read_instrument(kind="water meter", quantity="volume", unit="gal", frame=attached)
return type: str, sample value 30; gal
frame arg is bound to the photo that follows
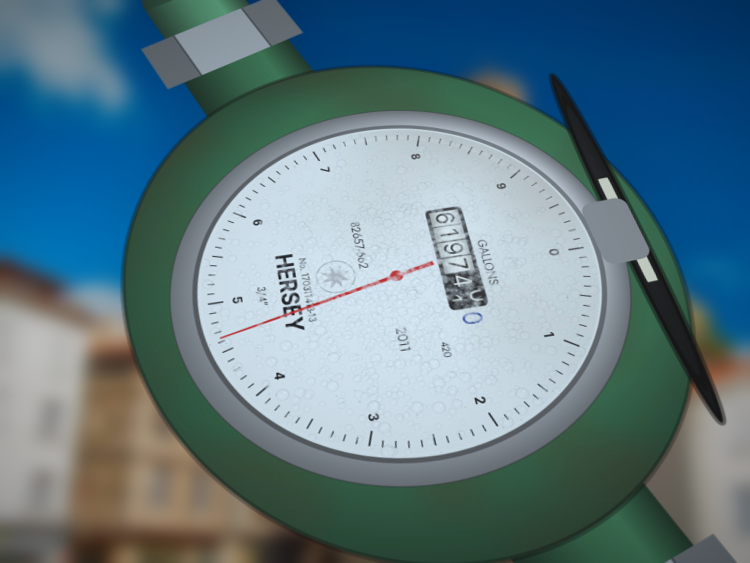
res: 6197404.6; gal
